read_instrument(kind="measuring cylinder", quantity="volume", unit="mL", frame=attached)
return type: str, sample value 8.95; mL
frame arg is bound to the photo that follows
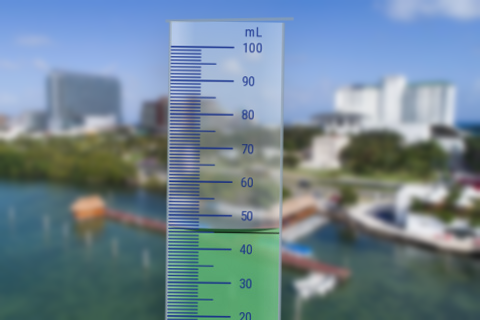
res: 45; mL
